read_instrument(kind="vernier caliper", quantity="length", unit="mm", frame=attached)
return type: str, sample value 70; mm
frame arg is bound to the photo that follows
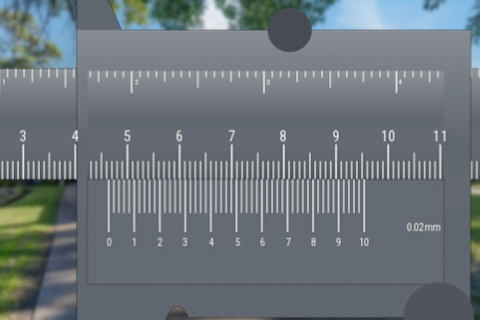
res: 46.4; mm
